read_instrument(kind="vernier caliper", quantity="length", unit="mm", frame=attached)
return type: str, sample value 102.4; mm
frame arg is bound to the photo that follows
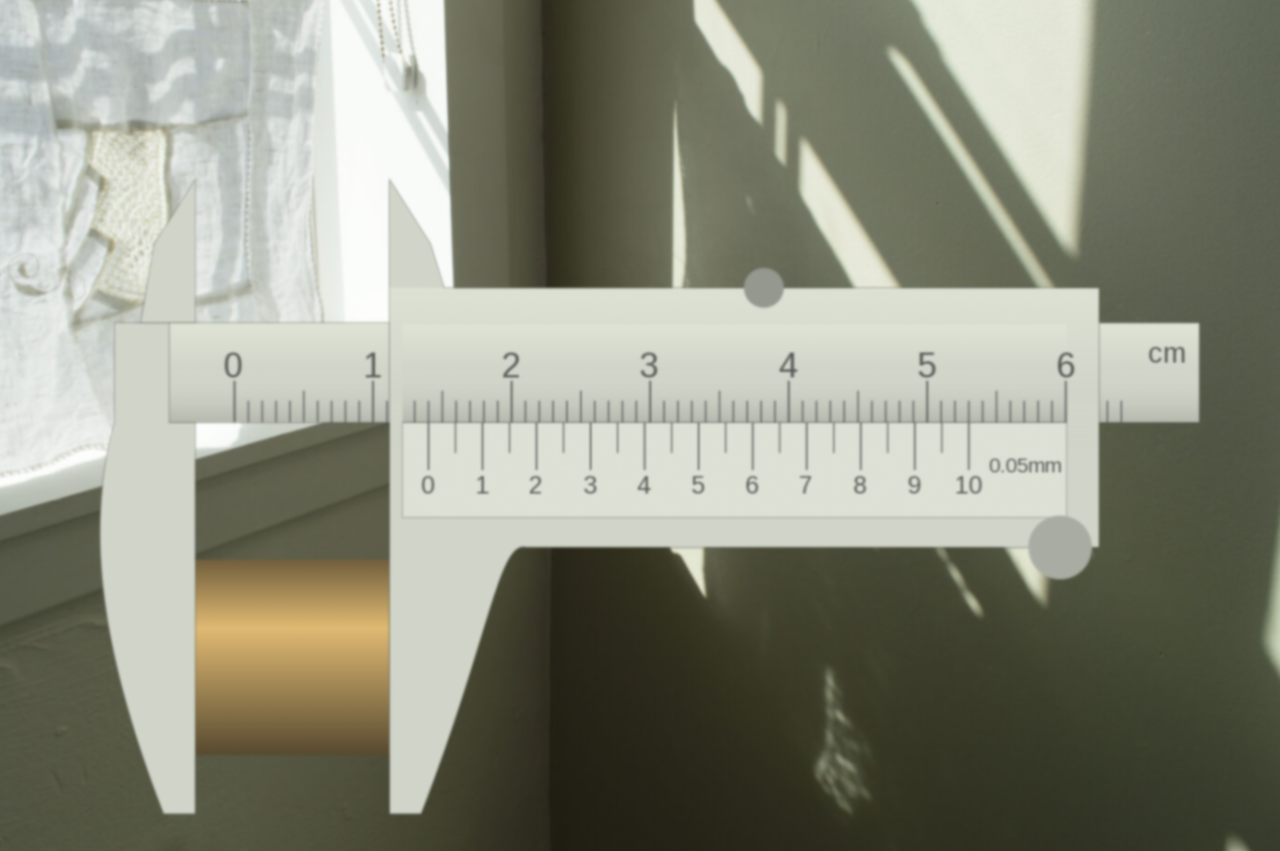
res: 14.0; mm
